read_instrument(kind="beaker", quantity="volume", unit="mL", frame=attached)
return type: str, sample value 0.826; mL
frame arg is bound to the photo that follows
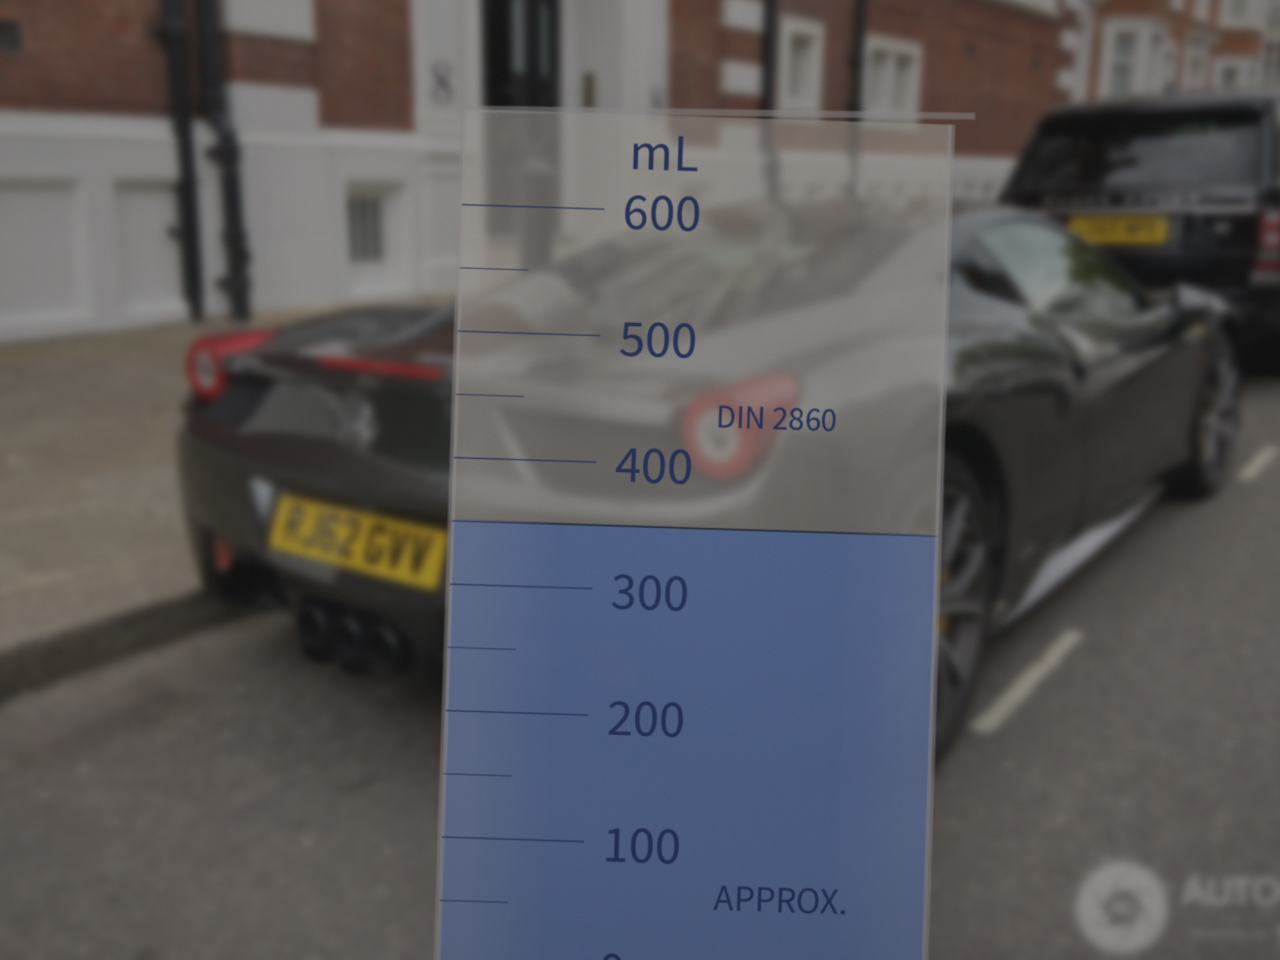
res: 350; mL
